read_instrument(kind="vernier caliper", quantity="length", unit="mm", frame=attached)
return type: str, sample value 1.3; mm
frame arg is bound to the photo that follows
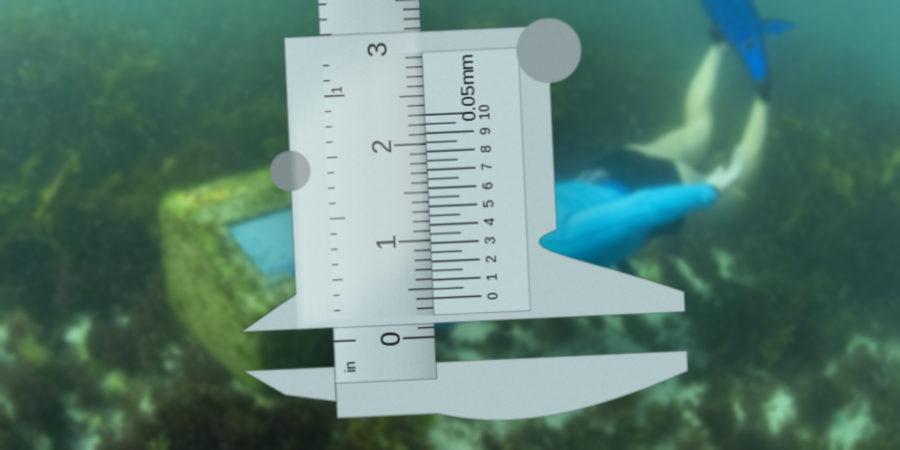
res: 4.0; mm
